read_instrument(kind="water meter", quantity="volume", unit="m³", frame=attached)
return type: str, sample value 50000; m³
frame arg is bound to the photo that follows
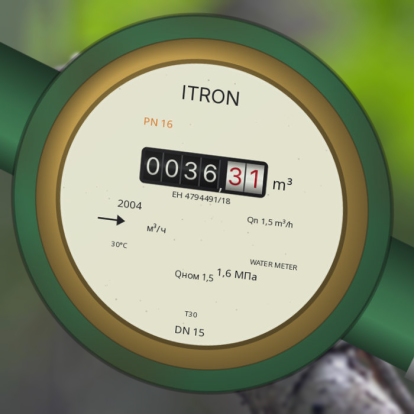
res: 36.31; m³
